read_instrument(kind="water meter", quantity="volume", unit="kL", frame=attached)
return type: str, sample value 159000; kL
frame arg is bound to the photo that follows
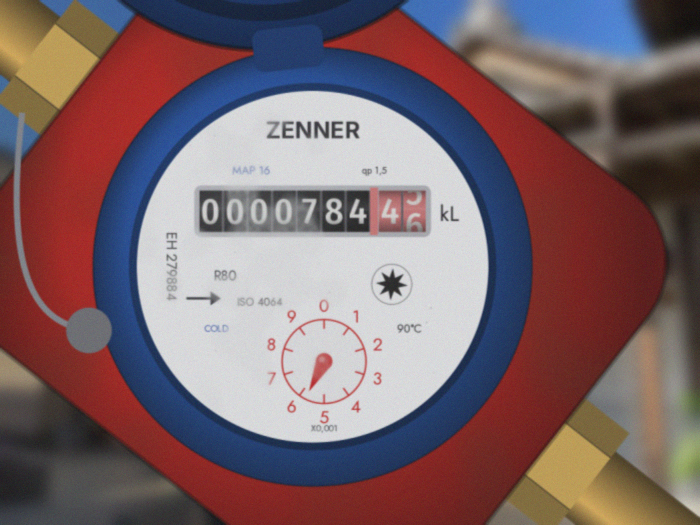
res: 784.455; kL
